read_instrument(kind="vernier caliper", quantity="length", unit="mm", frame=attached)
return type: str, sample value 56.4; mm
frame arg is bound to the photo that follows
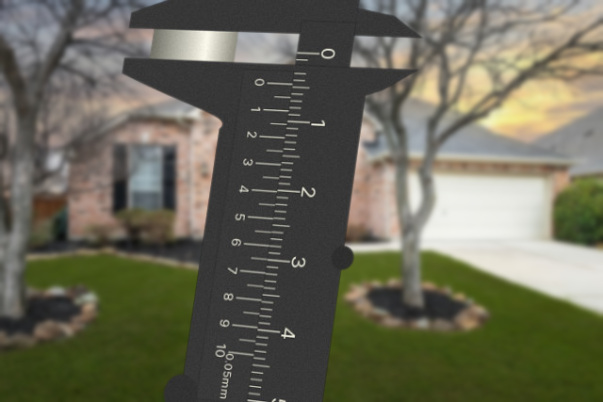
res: 4.6; mm
